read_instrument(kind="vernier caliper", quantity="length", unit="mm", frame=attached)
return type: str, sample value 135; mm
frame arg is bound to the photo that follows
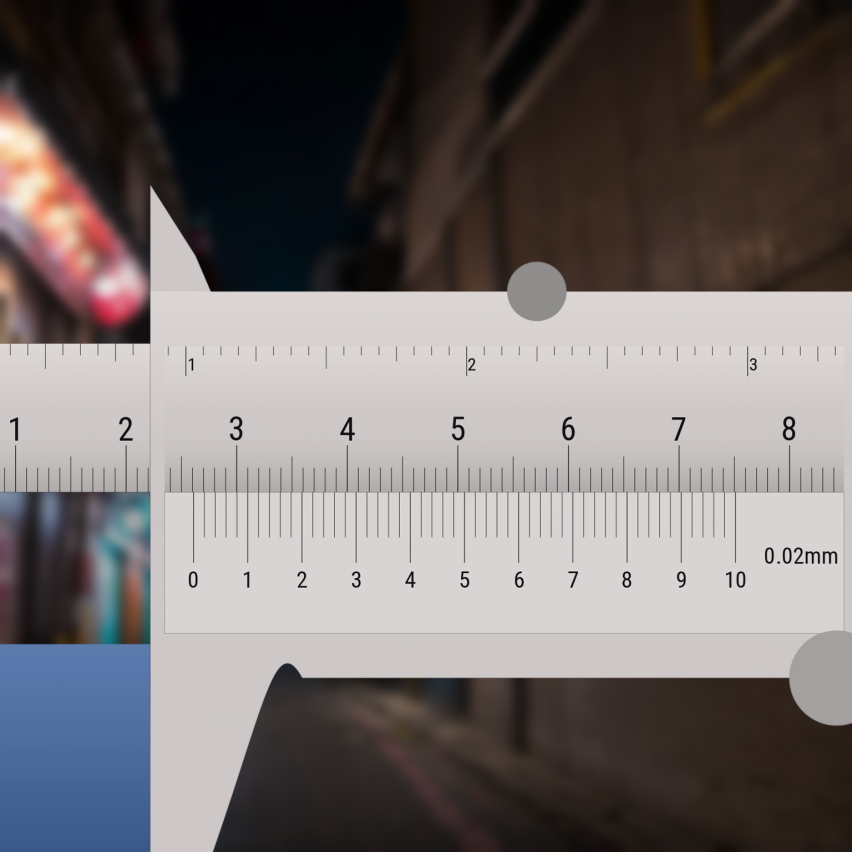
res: 26.1; mm
